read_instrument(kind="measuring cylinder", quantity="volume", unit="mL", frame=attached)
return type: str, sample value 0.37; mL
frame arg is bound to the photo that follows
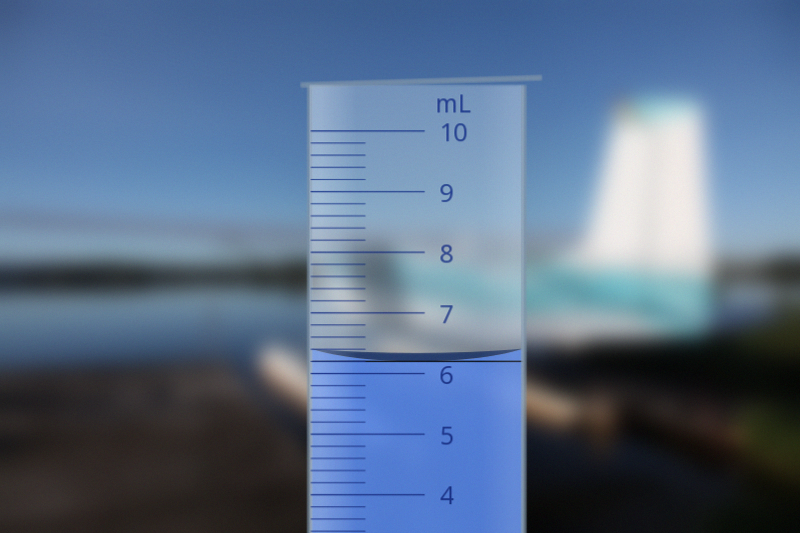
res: 6.2; mL
